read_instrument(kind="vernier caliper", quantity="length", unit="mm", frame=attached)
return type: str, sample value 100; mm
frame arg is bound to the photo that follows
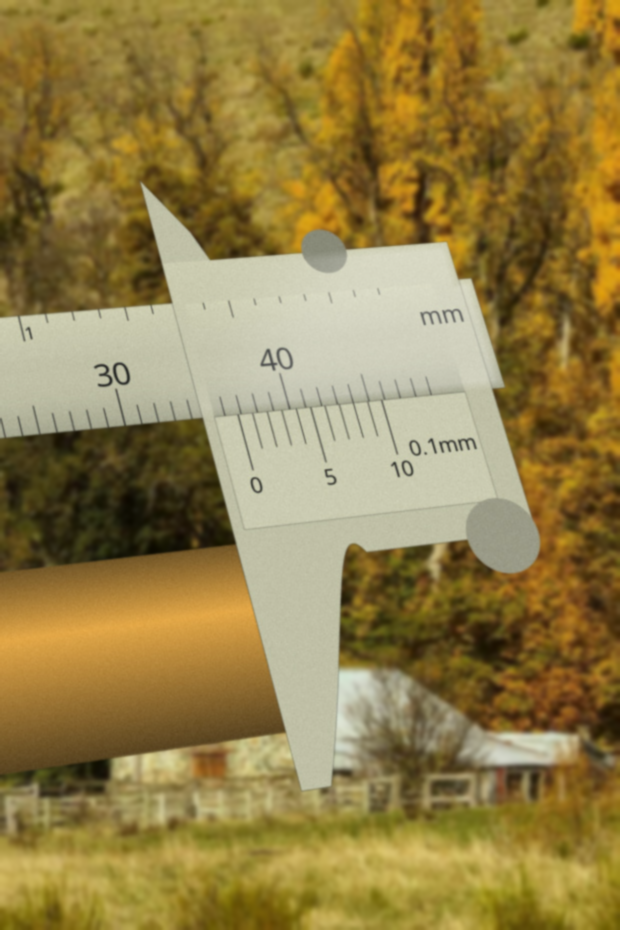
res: 36.8; mm
